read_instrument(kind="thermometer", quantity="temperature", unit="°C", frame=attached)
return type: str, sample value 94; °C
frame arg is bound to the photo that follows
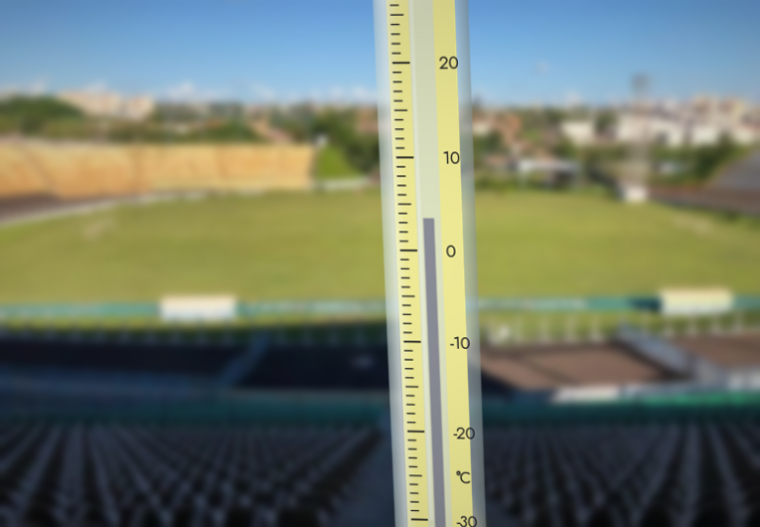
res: 3.5; °C
